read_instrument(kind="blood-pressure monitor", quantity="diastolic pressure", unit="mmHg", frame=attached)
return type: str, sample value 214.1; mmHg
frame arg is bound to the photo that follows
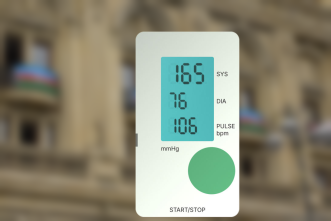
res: 76; mmHg
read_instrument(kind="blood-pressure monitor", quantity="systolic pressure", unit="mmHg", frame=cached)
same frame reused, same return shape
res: 165; mmHg
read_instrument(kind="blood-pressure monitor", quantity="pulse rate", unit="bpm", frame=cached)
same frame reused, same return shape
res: 106; bpm
